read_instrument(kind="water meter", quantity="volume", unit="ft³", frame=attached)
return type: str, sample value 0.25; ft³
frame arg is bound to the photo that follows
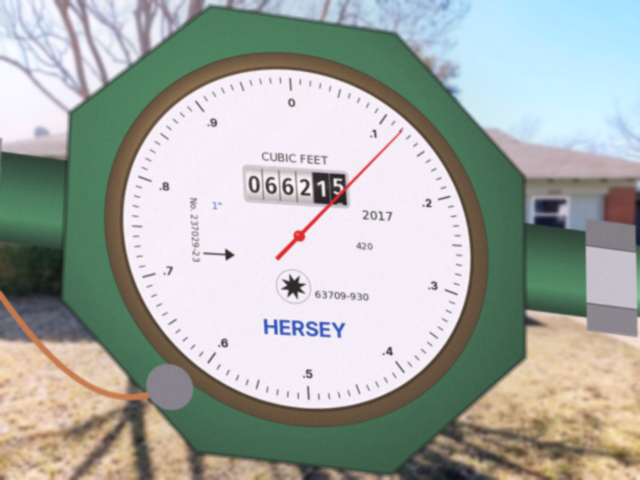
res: 66215.12; ft³
